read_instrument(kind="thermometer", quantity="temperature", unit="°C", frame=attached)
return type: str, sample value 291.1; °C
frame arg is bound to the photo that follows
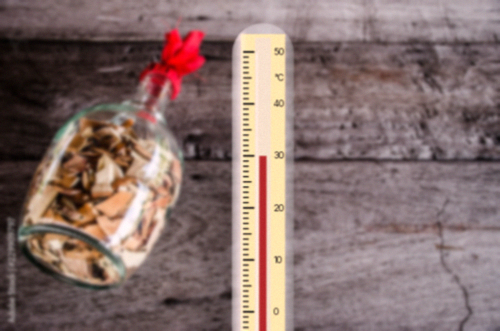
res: 30; °C
